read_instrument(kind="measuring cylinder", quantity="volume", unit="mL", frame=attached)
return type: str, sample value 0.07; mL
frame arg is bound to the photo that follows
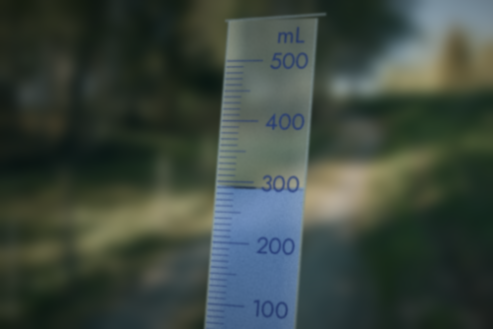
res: 290; mL
